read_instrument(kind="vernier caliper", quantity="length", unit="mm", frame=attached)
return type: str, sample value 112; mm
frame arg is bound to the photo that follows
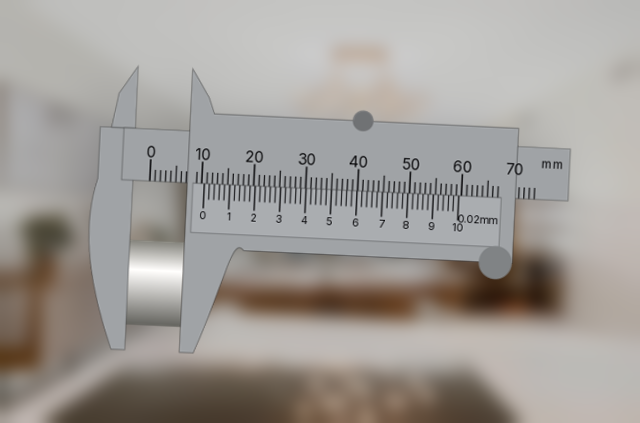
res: 10.5; mm
